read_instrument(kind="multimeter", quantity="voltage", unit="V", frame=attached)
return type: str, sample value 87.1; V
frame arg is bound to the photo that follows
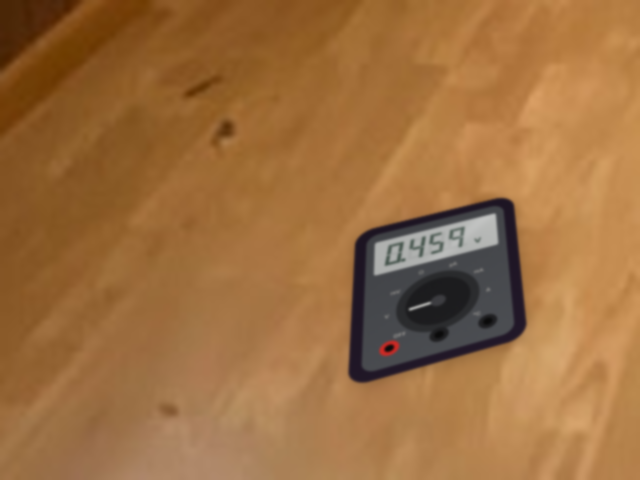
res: 0.459; V
